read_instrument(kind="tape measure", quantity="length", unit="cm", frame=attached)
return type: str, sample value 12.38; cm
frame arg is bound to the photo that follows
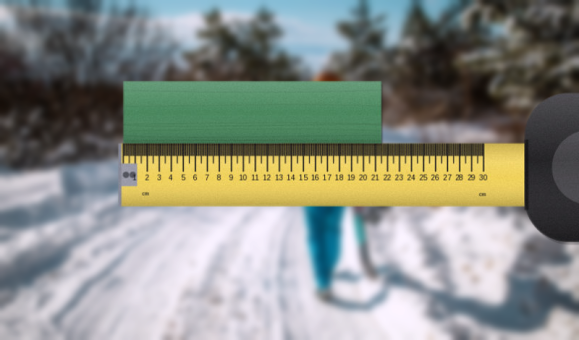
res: 21.5; cm
